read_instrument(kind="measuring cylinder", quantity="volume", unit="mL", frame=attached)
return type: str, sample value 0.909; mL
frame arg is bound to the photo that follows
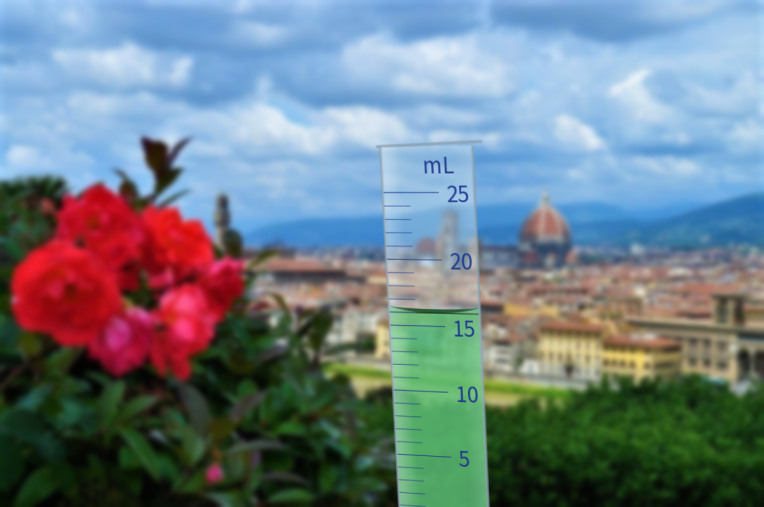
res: 16; mL
